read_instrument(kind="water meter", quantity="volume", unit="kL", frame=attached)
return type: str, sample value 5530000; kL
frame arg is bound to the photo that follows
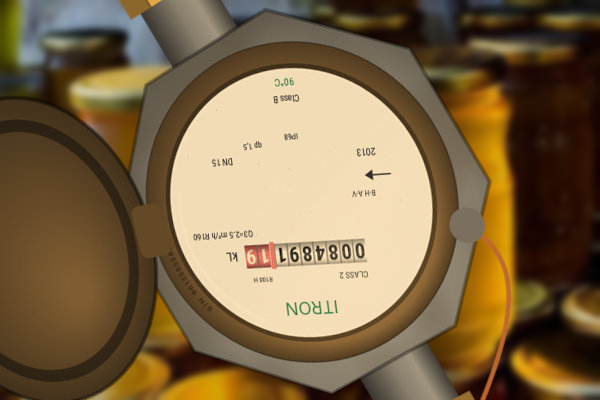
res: 84891.19; kL
